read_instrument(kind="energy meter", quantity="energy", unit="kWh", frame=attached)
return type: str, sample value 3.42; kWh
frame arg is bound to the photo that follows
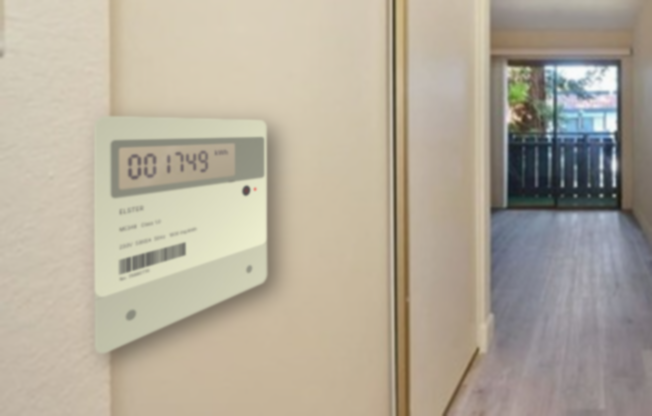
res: 1749; kWh
